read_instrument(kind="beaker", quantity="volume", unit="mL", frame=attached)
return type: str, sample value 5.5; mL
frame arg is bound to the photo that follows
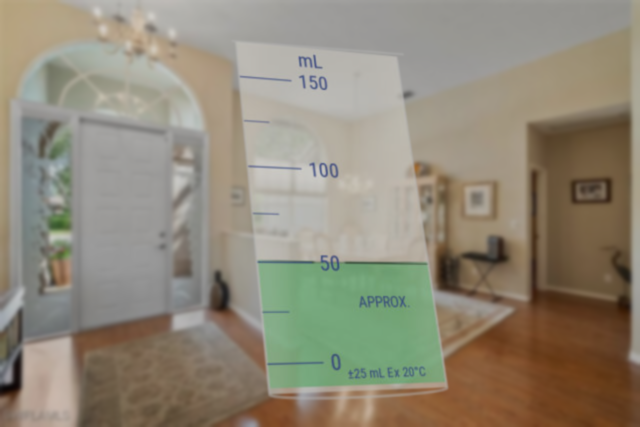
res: 50; mL
